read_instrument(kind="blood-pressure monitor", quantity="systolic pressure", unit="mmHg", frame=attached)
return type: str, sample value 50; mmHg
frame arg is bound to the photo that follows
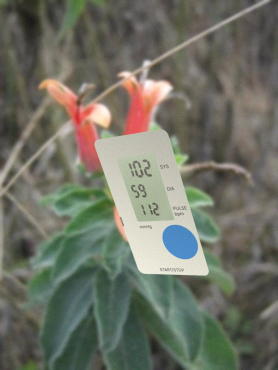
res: 102; mmHg
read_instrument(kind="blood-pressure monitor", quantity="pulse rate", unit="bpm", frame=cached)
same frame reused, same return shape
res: 112; bpm
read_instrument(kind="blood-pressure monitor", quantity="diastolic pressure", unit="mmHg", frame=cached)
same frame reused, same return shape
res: 59; mmHg
